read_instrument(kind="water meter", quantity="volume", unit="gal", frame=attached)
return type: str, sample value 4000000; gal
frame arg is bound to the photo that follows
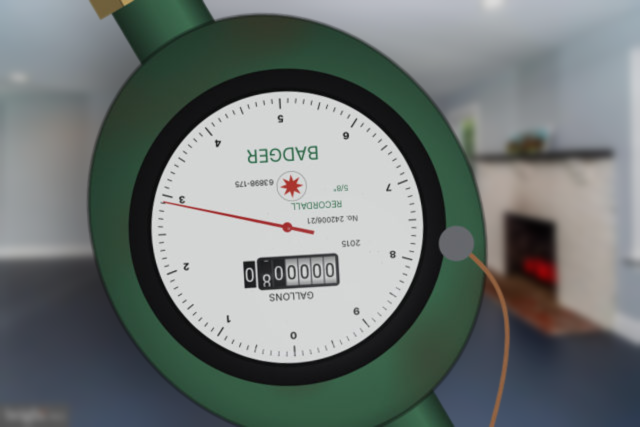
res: 82.9; gal
